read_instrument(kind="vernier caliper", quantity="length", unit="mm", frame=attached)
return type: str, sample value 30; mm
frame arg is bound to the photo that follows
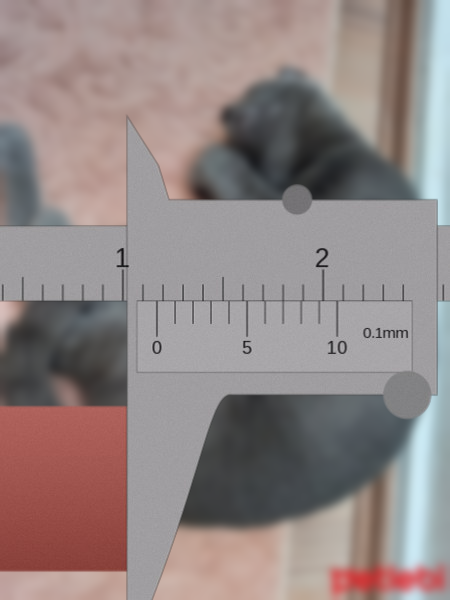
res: 11.7; mm
